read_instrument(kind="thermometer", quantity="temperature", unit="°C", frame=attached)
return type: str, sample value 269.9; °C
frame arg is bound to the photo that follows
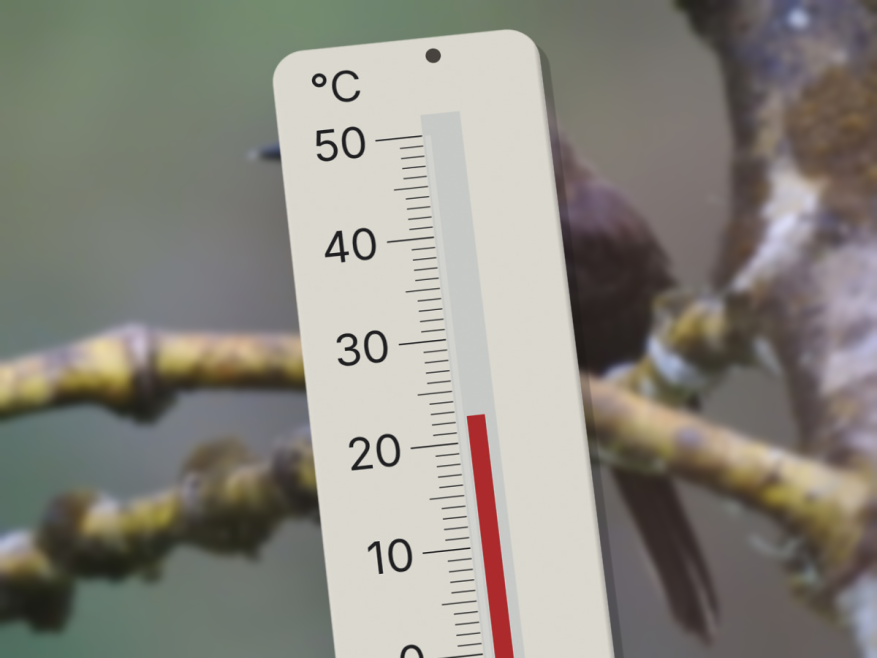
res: 22.5; °C
